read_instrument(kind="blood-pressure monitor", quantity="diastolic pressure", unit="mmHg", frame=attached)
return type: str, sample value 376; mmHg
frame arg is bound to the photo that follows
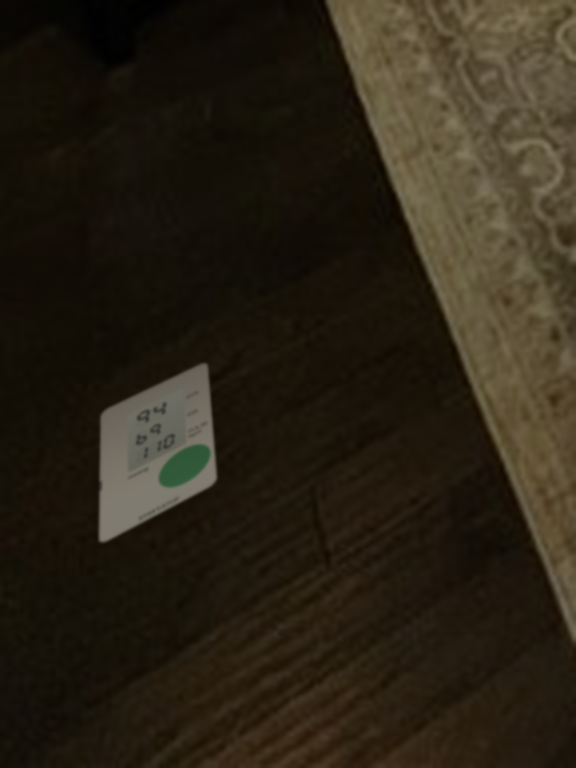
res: 69; mmHg
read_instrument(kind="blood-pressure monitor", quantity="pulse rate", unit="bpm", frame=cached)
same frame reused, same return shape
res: 110; bpm
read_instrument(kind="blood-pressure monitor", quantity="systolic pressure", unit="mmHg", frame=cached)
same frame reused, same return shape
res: 94; mmHg
